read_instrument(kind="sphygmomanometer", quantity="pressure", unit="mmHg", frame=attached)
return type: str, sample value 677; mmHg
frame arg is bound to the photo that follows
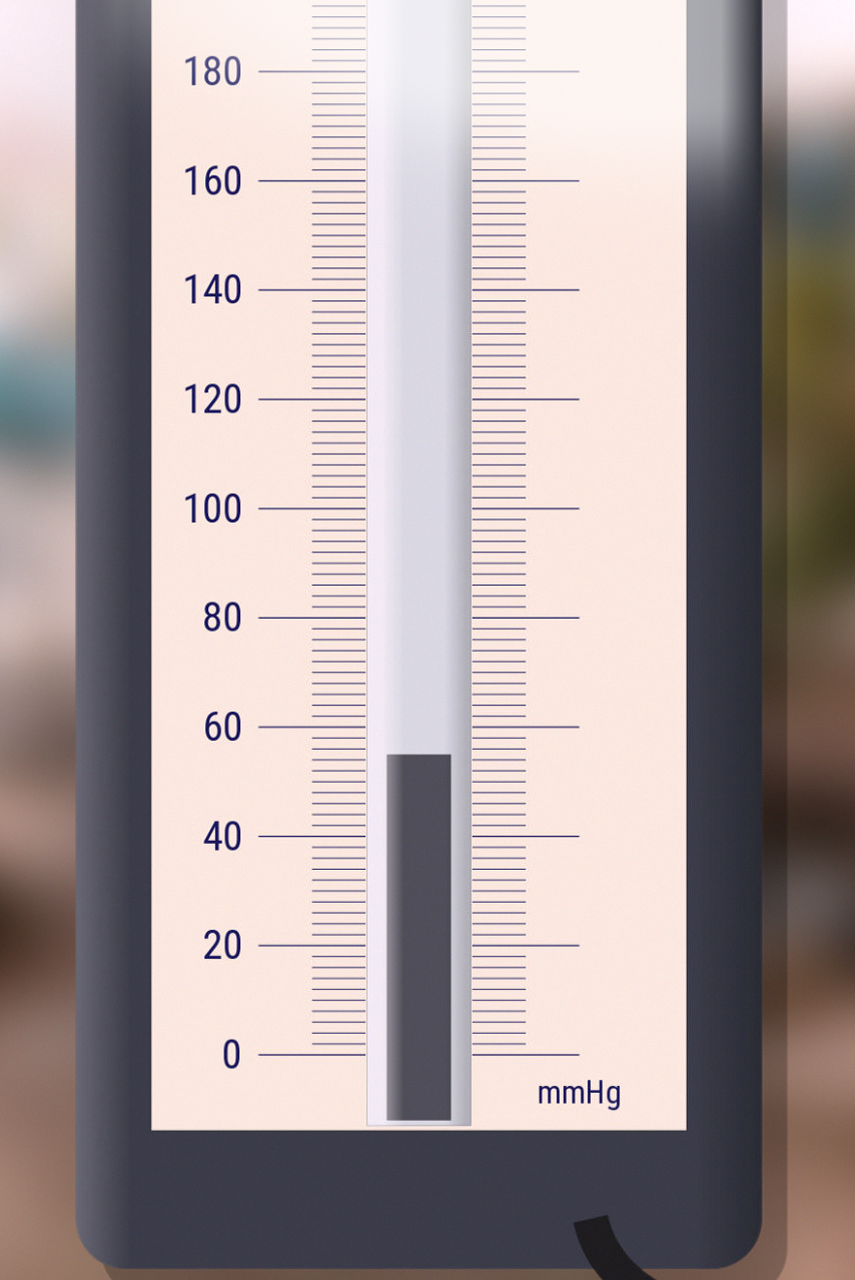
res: 55; mmHg
